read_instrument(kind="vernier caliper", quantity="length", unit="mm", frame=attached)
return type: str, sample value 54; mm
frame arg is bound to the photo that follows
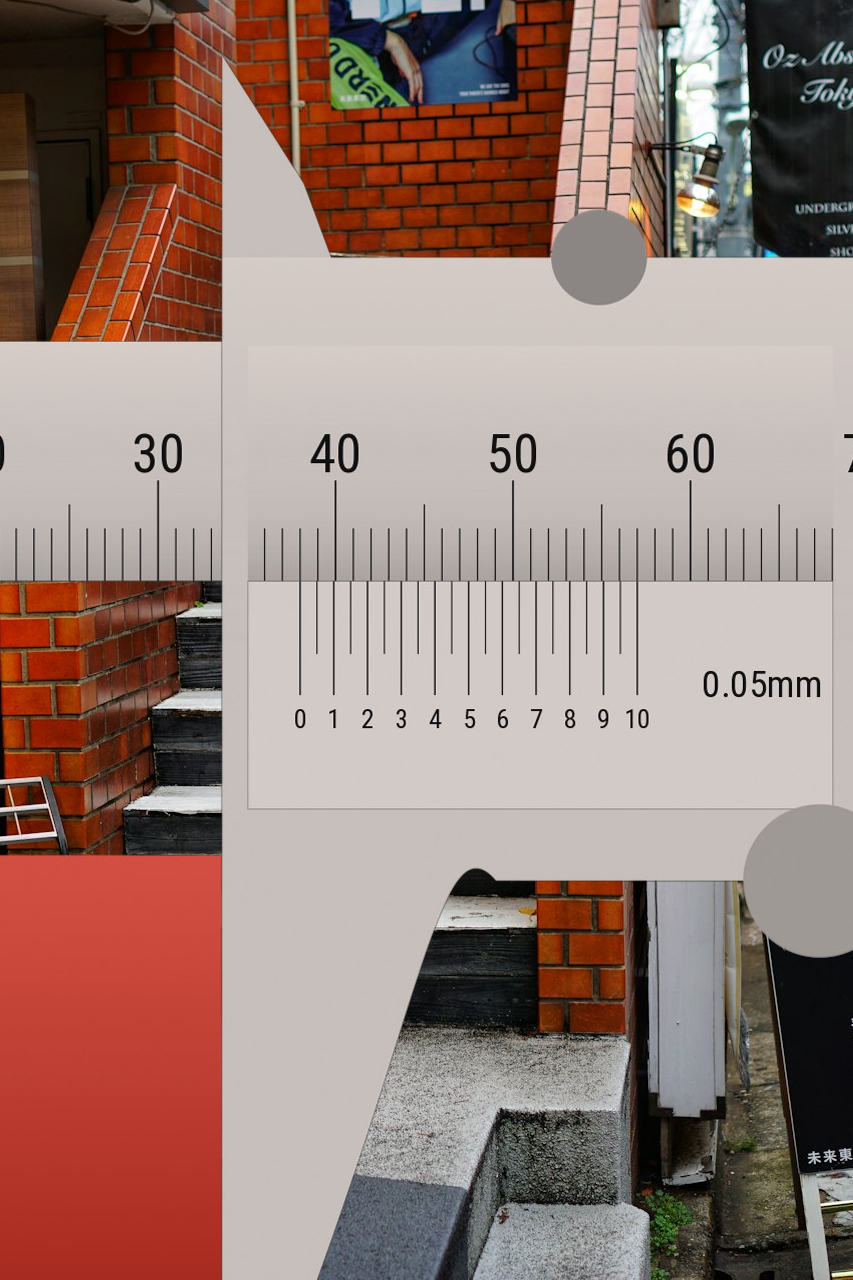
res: 38.0; mm
